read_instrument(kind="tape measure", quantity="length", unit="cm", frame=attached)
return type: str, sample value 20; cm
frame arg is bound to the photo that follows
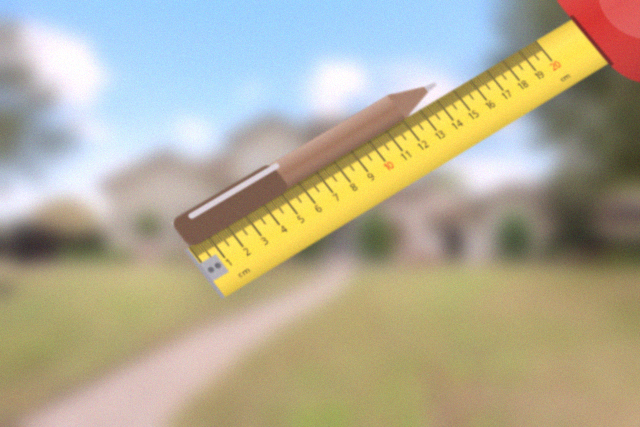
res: 14.5; cm
